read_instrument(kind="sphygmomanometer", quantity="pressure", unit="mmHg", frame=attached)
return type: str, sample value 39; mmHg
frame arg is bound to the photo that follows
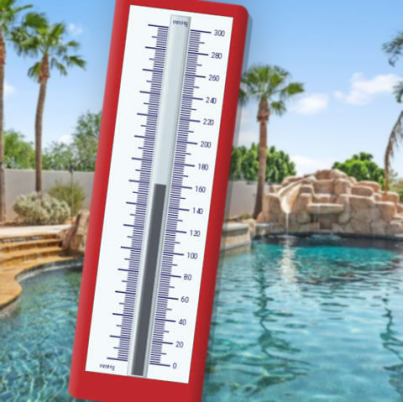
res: 160; mmHg
